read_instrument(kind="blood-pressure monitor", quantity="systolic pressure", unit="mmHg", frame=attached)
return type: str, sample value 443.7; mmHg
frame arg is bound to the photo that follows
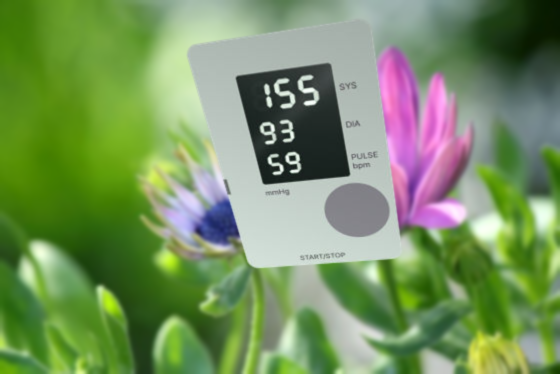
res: 155; mmHg
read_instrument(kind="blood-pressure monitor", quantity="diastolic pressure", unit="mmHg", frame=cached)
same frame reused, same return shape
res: 93; mmHg
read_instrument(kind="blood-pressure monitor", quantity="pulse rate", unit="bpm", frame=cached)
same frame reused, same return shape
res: 59; bpm
